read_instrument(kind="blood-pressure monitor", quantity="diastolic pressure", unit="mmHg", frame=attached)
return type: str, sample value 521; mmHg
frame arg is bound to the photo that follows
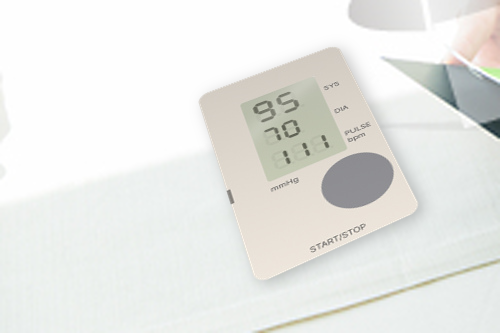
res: 70; mmHg
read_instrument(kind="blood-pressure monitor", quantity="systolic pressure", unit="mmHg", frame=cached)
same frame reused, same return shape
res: 95; mmHg
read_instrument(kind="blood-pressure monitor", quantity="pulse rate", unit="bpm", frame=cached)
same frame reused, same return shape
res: 111; bpm
